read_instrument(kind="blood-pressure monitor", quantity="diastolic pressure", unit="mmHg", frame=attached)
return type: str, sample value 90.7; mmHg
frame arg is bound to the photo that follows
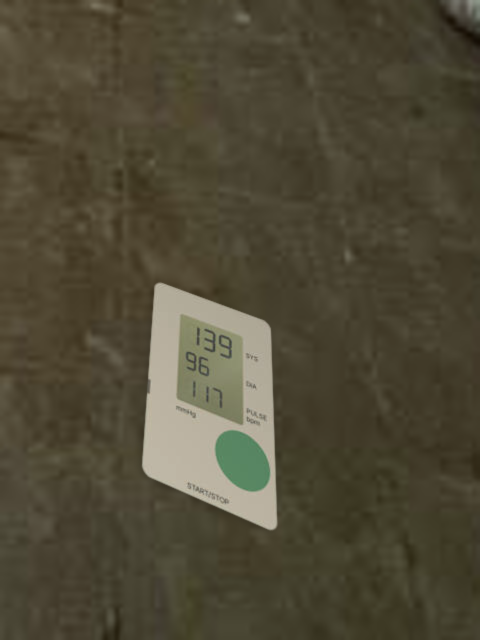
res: 96; mmHg
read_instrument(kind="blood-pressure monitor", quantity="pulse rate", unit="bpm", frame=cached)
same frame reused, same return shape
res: 117; bpm
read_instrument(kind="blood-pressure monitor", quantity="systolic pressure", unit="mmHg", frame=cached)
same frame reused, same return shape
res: 139; mmHg
